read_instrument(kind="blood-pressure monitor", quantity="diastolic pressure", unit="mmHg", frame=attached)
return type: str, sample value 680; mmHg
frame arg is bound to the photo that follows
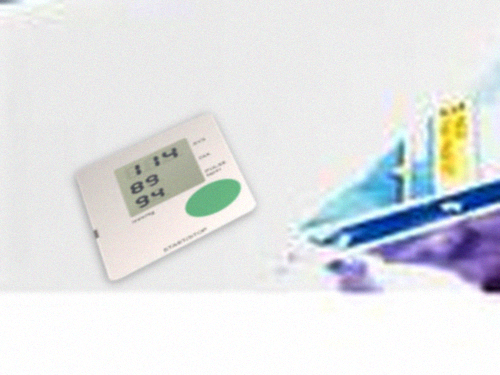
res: 89; mmHg
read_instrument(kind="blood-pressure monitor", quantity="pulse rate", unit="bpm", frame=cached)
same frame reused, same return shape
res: 94; bpm
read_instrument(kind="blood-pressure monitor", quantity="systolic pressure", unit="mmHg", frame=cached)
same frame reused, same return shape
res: 114; mmHg
